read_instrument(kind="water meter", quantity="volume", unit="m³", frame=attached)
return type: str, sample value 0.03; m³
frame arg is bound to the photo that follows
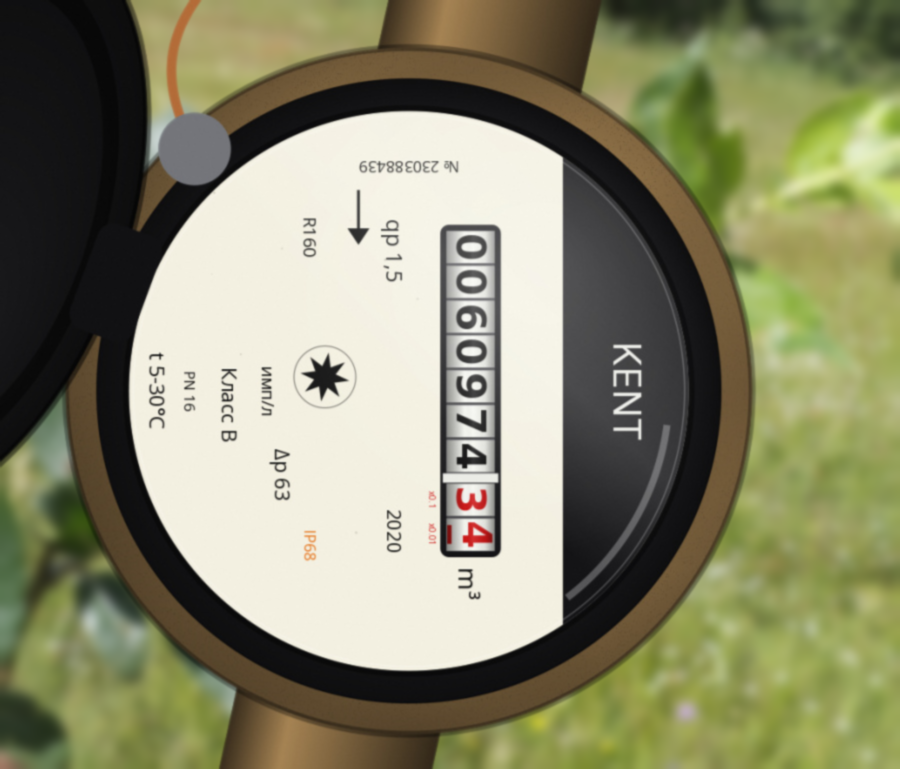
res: 60974.34; m³
